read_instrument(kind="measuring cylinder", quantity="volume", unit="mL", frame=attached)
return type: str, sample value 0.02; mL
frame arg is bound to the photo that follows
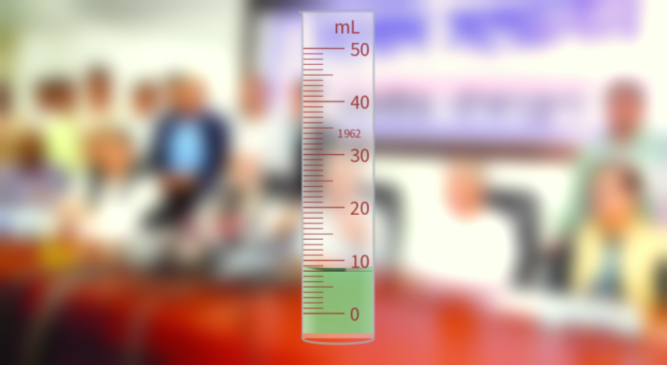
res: 8; mL
